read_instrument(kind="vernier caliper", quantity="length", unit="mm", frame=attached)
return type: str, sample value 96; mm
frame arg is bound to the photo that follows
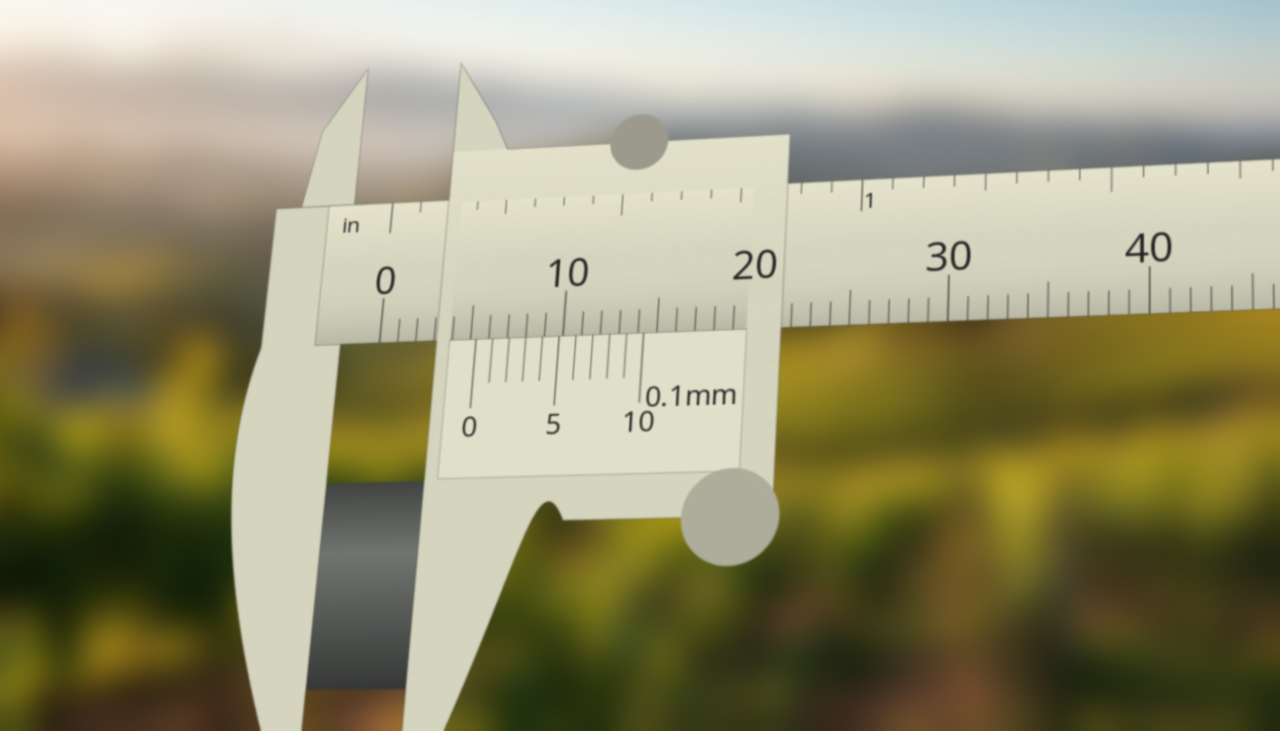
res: 5.3; mm
